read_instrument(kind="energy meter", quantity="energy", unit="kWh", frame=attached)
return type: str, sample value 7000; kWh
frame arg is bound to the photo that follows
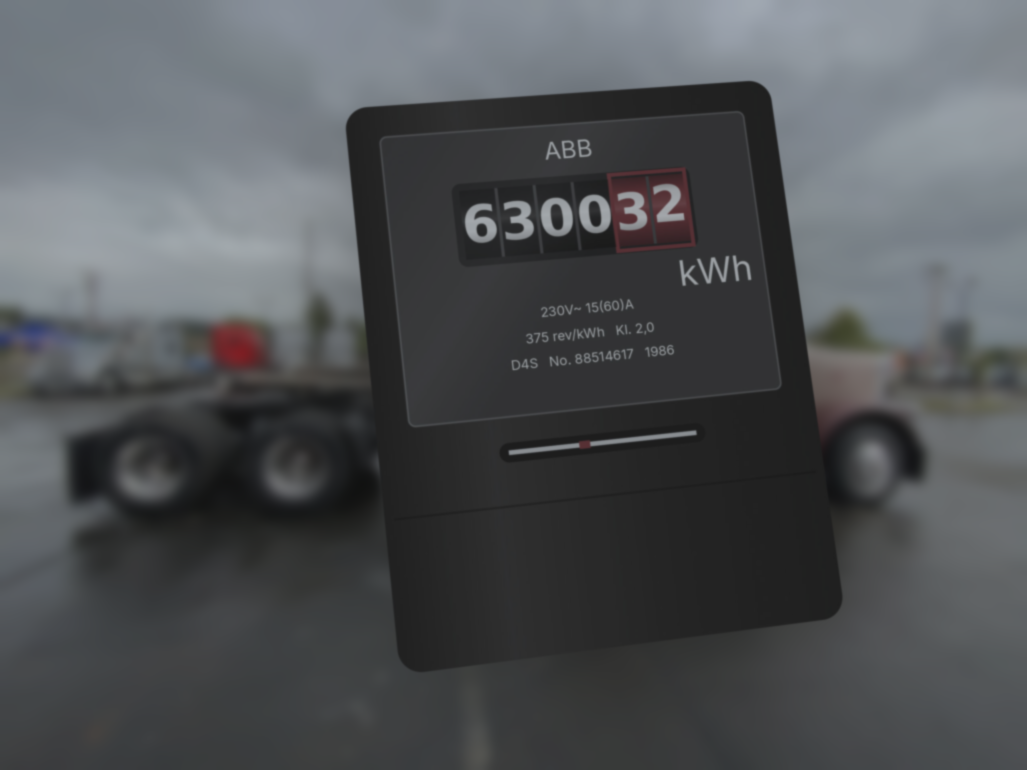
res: 6300.32; kWh
